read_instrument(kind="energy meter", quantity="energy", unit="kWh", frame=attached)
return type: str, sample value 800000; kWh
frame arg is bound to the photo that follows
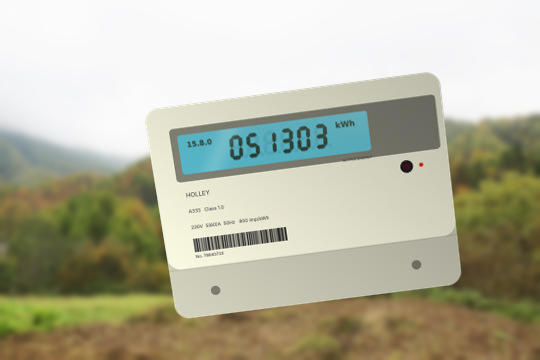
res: 51303; kWh
